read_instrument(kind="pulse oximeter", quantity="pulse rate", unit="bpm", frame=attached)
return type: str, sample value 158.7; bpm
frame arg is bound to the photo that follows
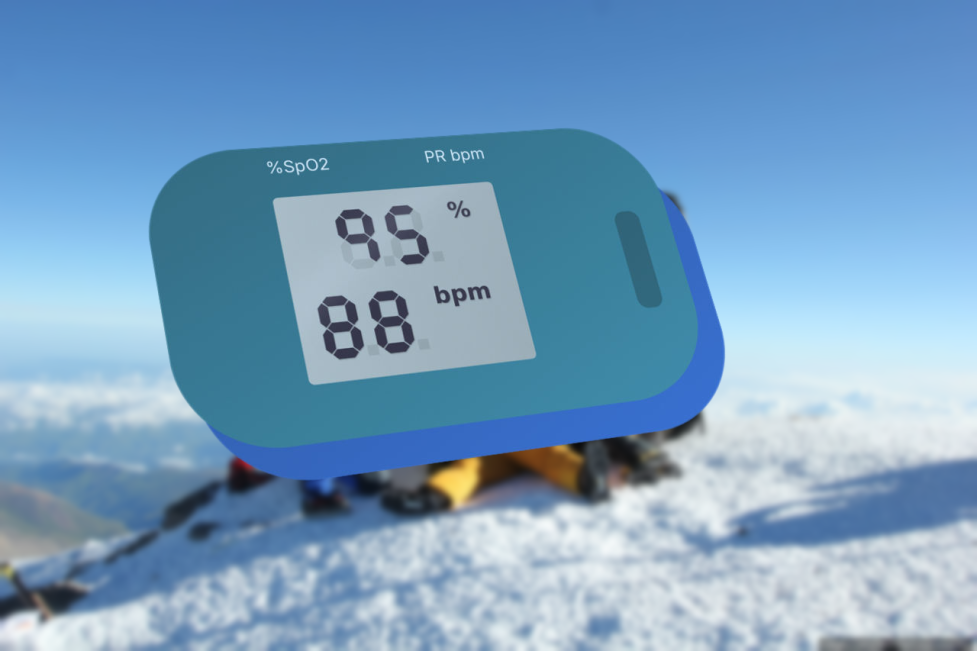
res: 88; bpm
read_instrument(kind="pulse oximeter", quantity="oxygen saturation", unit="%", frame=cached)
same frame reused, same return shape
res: 95; %
